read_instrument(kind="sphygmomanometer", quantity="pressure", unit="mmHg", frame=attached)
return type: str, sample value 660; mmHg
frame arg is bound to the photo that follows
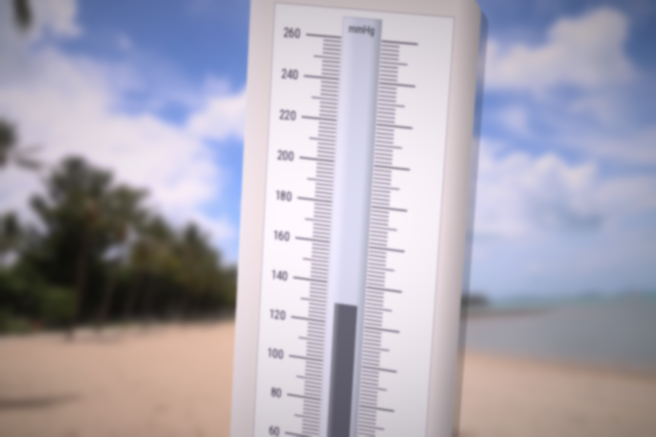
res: 130; mmHg
